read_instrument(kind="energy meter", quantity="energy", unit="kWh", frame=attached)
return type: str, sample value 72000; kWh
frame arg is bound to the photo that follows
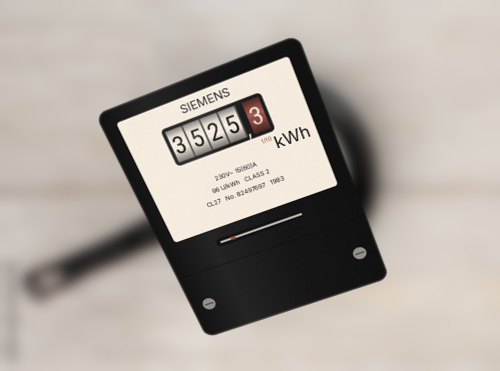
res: 3525.3; kWh
